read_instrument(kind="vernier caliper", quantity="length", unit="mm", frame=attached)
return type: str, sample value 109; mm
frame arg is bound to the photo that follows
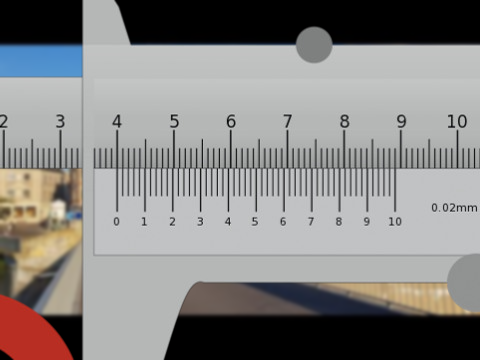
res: 40.0; mm
